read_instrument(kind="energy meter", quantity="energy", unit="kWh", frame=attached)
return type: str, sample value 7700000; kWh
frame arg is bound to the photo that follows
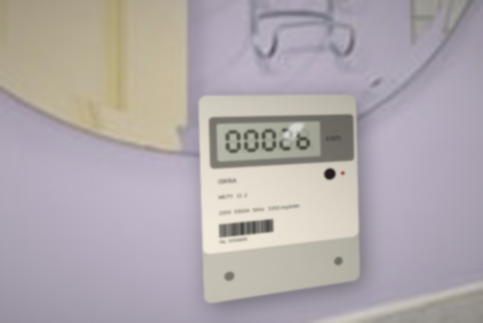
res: 26; kWh
